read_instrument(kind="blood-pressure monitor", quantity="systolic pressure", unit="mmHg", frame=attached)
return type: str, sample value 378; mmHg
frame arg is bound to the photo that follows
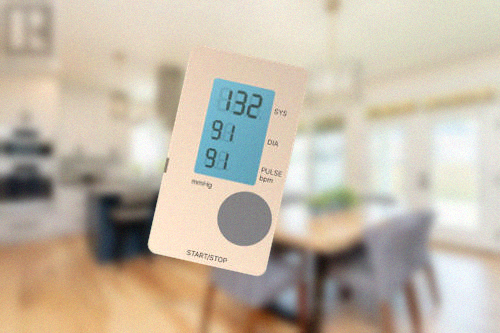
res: 132; mmHg
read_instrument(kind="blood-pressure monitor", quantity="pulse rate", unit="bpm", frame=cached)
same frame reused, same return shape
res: 91; bpm
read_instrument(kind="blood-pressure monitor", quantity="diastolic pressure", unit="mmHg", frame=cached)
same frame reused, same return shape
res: 91; mmHg
